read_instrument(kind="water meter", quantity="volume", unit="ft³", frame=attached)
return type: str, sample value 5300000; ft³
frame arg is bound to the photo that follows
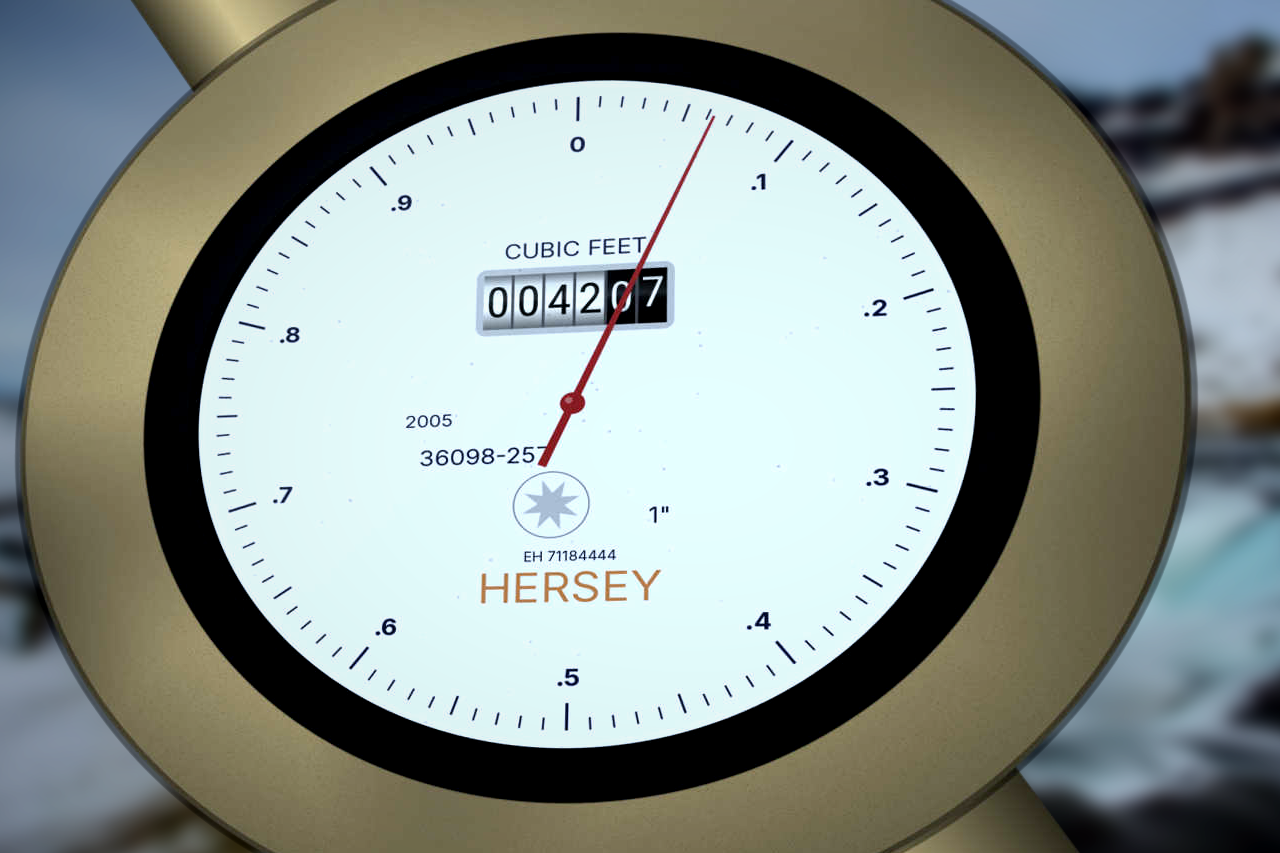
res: 4207.06; ft³
